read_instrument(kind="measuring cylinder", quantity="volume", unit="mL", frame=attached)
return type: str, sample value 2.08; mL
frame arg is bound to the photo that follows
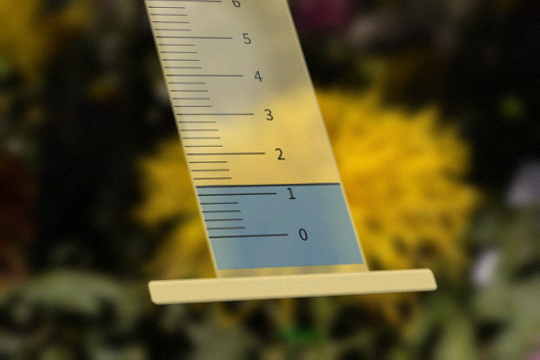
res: 1.2; mL
